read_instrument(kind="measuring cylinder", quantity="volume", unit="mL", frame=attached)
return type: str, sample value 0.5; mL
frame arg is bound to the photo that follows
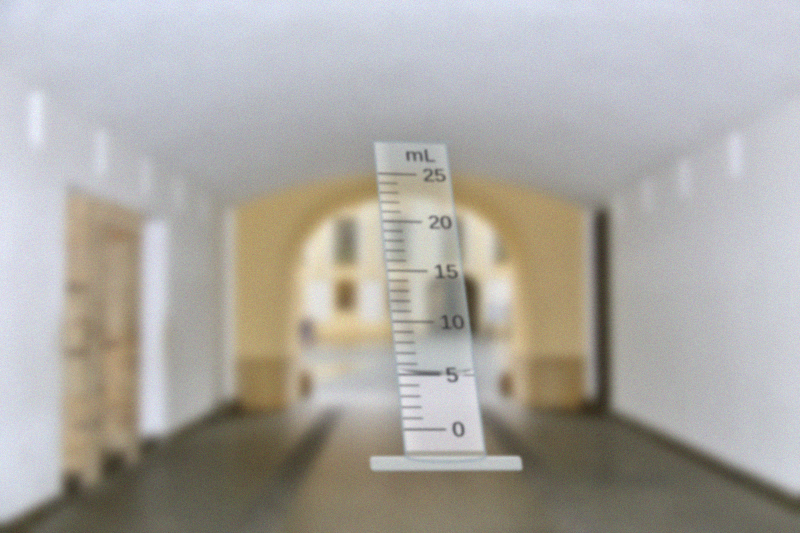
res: 5; mL
